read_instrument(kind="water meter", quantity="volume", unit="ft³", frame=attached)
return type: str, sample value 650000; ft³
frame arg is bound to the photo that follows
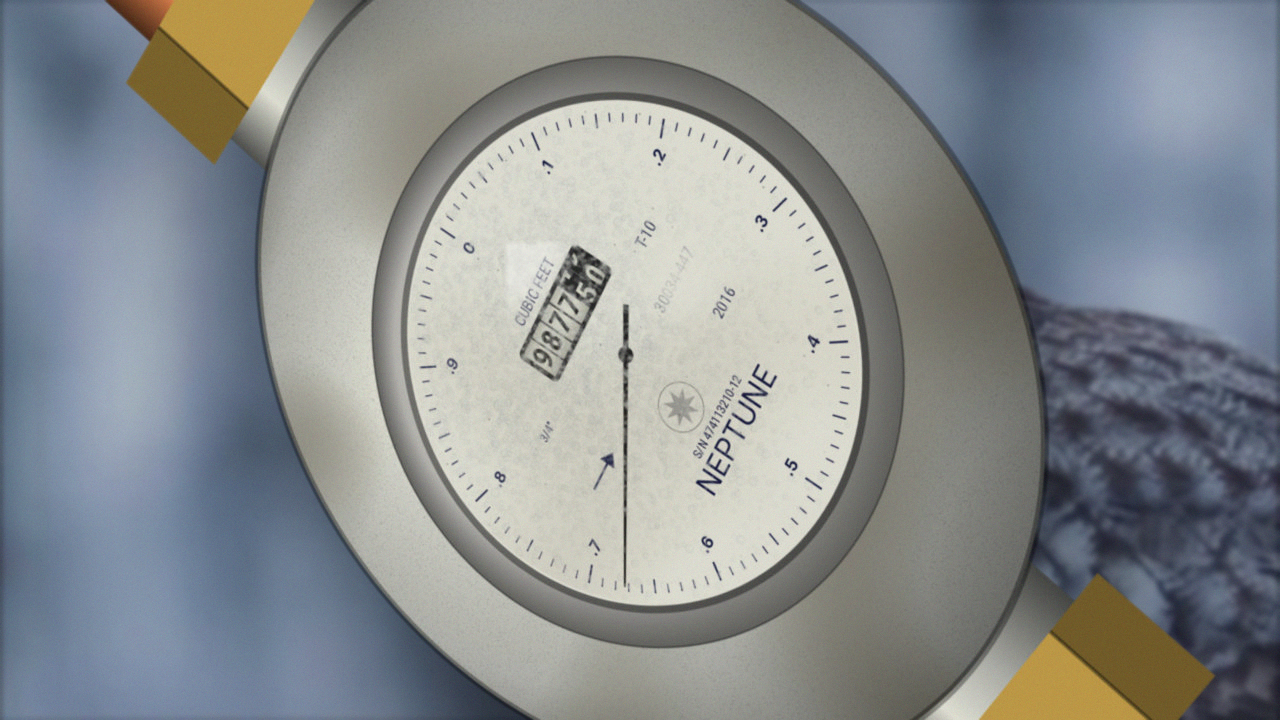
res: 987749.67; ft³
